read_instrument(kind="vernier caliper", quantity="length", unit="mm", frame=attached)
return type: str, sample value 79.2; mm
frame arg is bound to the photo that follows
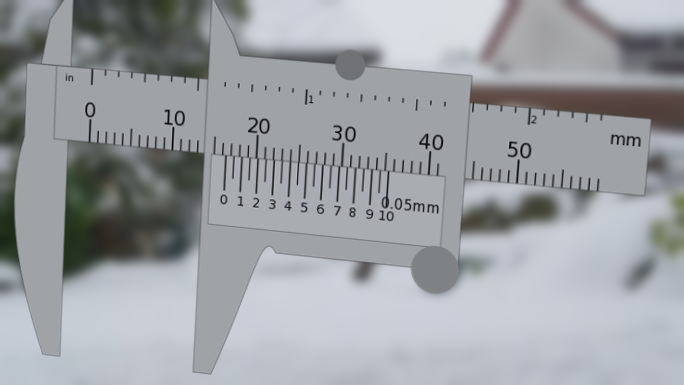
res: 16.4; mm
